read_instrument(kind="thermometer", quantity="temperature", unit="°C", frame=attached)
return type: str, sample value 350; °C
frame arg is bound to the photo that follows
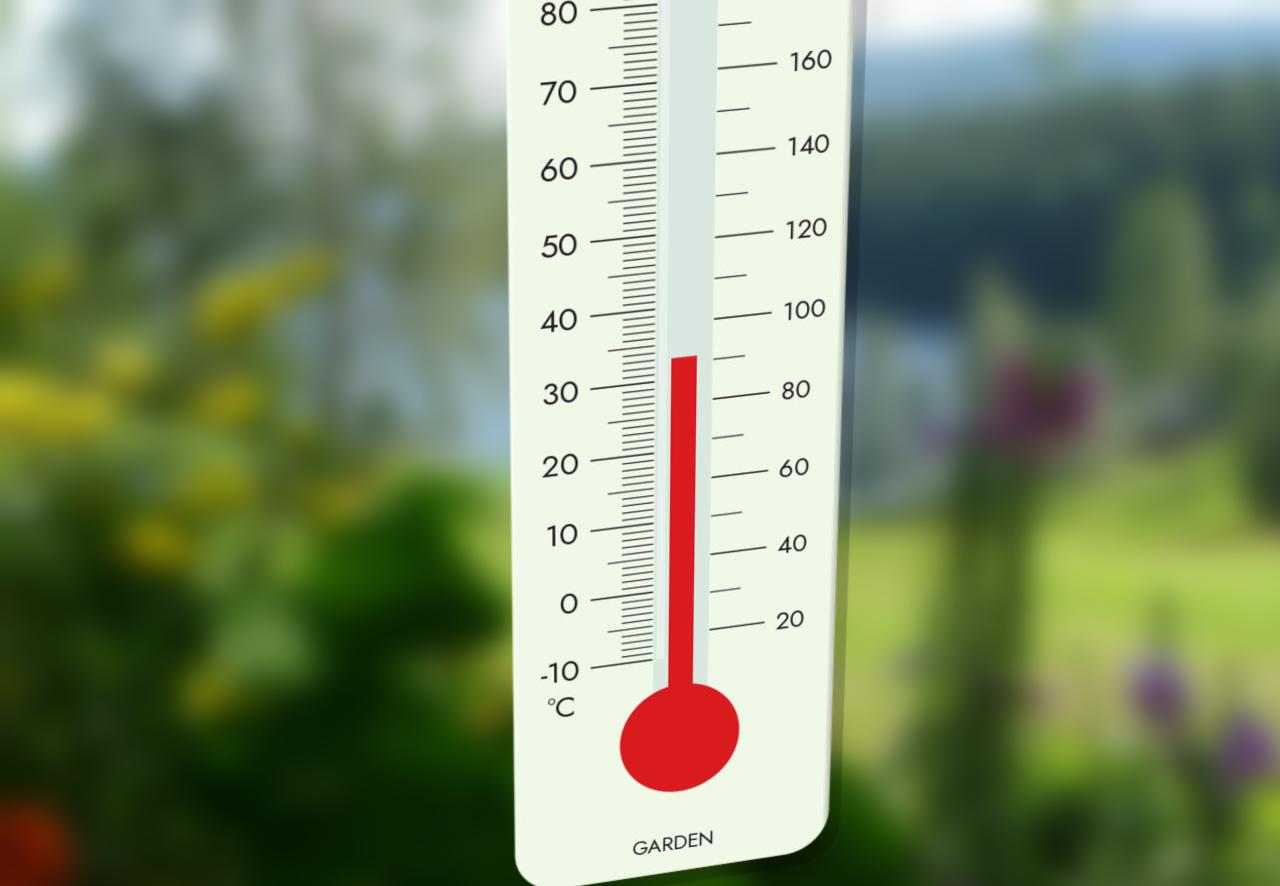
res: 33; °C
